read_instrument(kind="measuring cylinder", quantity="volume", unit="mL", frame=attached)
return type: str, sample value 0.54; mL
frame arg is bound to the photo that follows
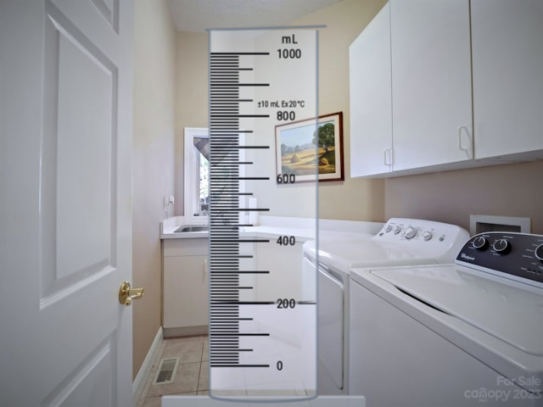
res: 200; mL
